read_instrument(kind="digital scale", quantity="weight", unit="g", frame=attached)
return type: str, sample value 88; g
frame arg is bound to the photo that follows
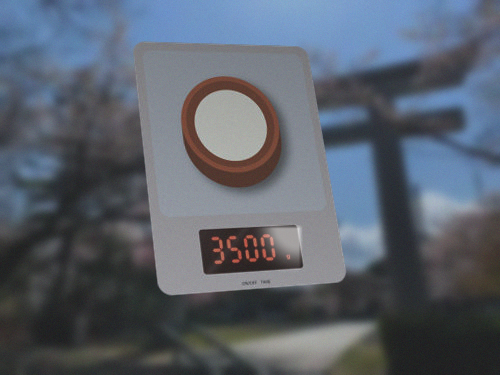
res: 3500; g
